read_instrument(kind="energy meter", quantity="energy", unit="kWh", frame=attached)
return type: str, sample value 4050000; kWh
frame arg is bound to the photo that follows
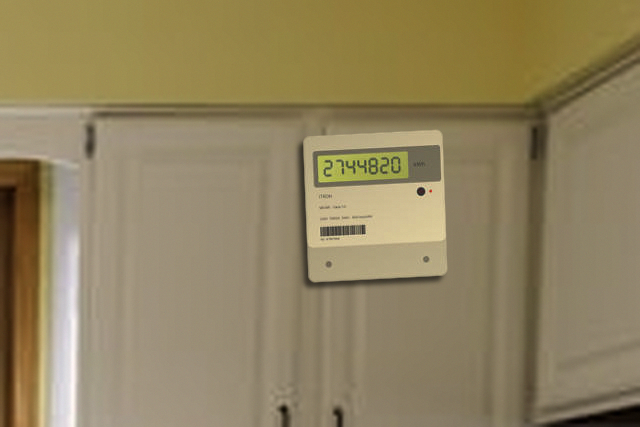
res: 2744820; kWh
